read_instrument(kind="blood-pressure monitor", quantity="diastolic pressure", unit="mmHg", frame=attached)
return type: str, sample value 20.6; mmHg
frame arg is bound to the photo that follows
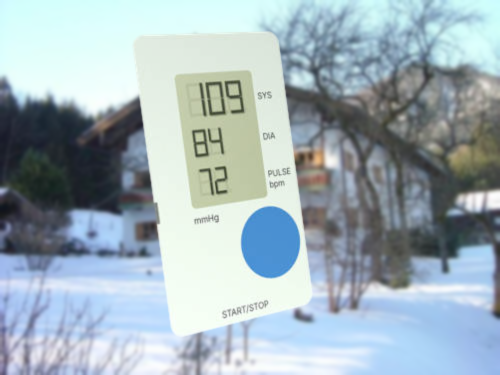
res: 84; mmHg
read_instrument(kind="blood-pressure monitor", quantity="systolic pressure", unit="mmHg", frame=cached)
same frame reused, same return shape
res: 109; mmHg
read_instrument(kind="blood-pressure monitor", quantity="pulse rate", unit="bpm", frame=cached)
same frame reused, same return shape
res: 72; bpm
